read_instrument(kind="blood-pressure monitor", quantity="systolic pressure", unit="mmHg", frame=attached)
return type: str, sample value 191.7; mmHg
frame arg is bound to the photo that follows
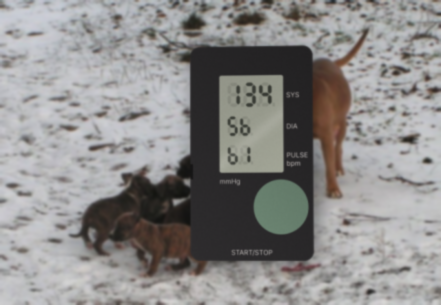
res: 134; mmHg
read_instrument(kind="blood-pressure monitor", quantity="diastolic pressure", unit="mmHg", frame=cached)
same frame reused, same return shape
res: 56; mmHg
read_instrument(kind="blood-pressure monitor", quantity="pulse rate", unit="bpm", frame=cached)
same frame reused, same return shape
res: 61; bpm
